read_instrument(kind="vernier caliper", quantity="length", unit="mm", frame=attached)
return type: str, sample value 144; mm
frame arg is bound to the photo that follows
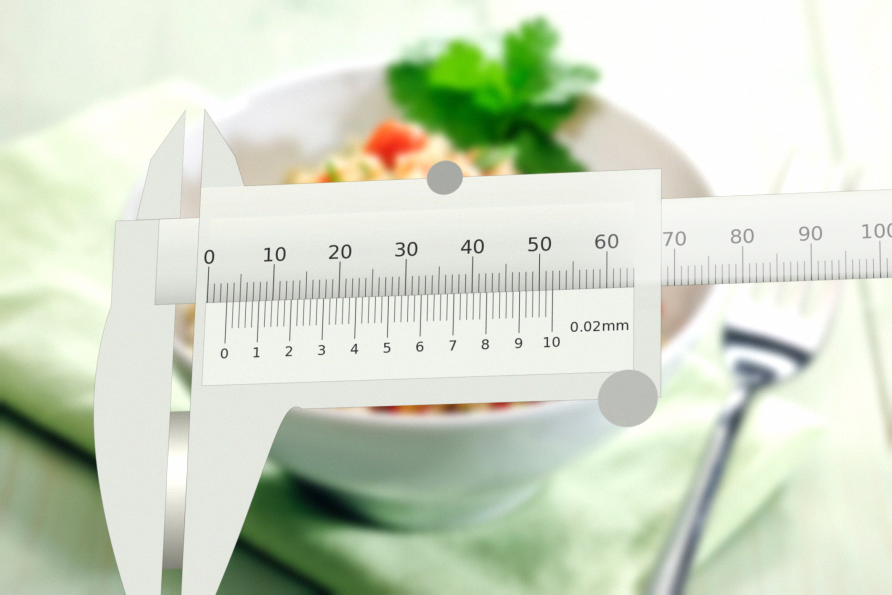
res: 3.0; mm
